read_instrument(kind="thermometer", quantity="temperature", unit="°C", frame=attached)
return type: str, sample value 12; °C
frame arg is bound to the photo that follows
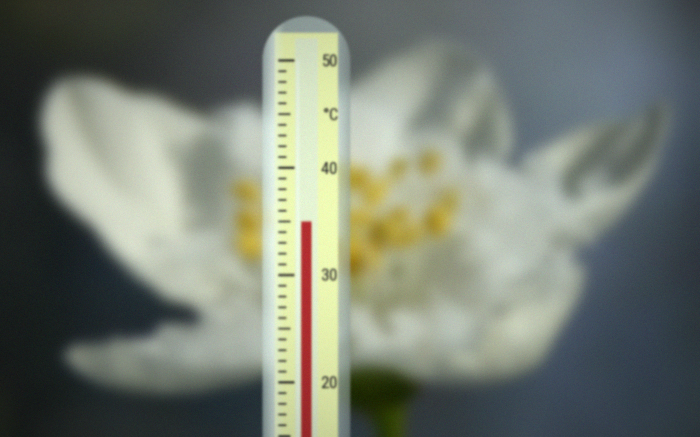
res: 35; °C
